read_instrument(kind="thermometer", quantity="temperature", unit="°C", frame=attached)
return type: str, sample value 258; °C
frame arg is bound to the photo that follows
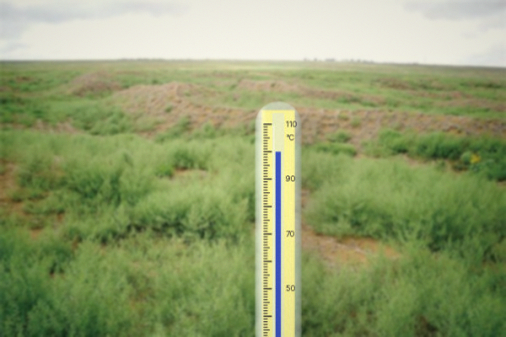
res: 100; °C
